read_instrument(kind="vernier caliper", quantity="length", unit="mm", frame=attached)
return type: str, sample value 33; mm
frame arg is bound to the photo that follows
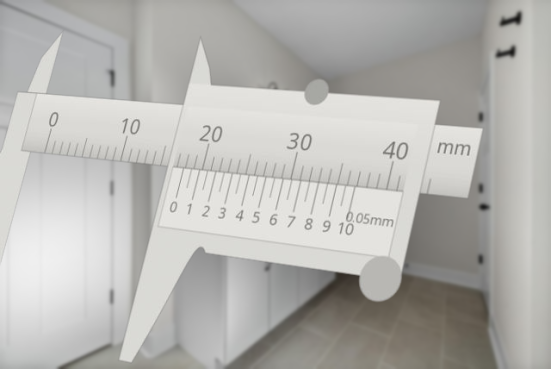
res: 17.8; mm
